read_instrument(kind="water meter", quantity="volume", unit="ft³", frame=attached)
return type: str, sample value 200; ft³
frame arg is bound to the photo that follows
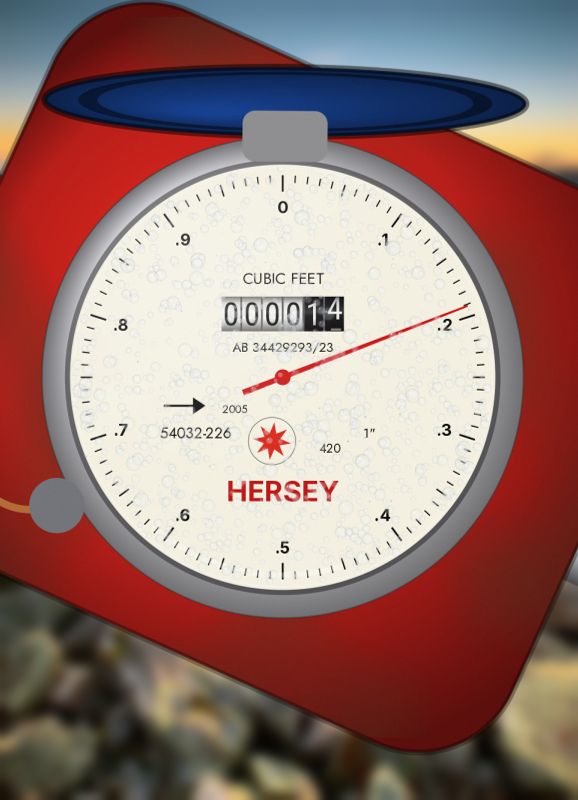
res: 14.19; ft³
